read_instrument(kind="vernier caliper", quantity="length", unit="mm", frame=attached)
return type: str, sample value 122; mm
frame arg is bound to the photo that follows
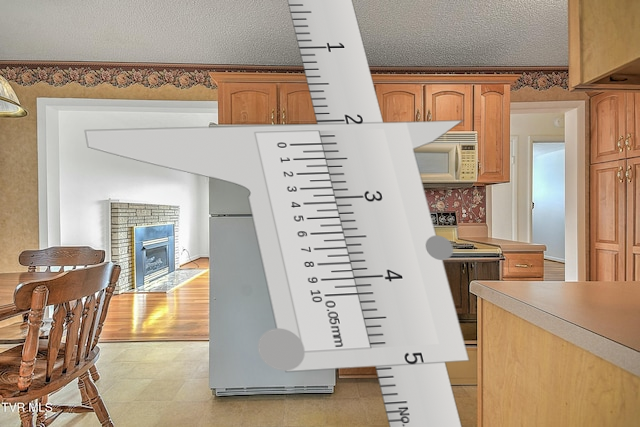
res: 23.0; mm
